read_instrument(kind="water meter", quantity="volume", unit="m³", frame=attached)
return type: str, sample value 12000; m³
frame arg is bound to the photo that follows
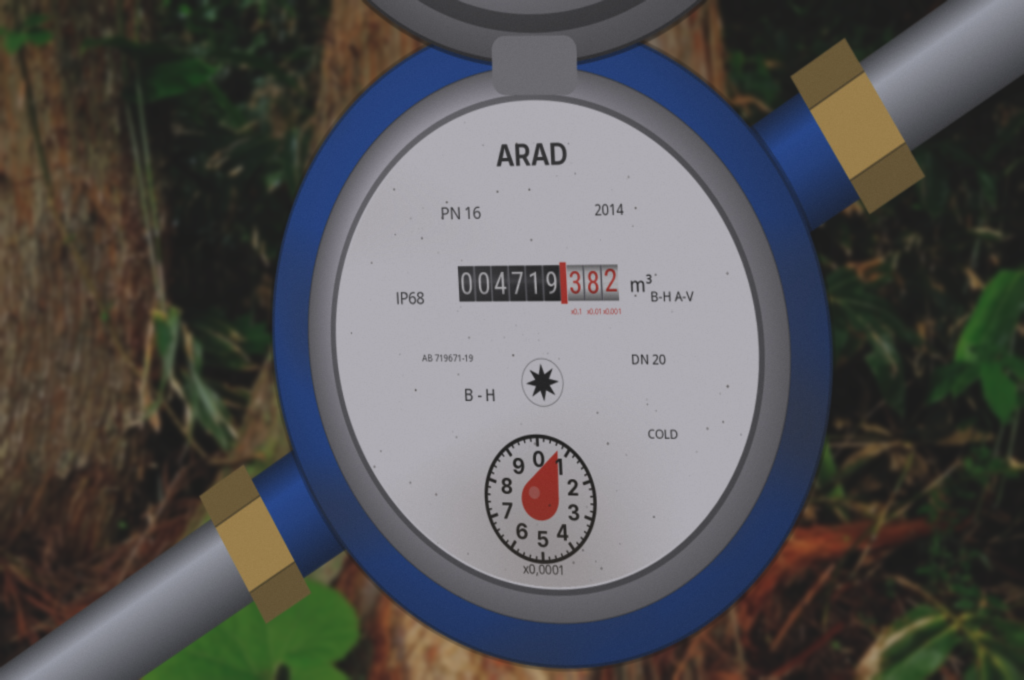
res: 4719.3820; m³
